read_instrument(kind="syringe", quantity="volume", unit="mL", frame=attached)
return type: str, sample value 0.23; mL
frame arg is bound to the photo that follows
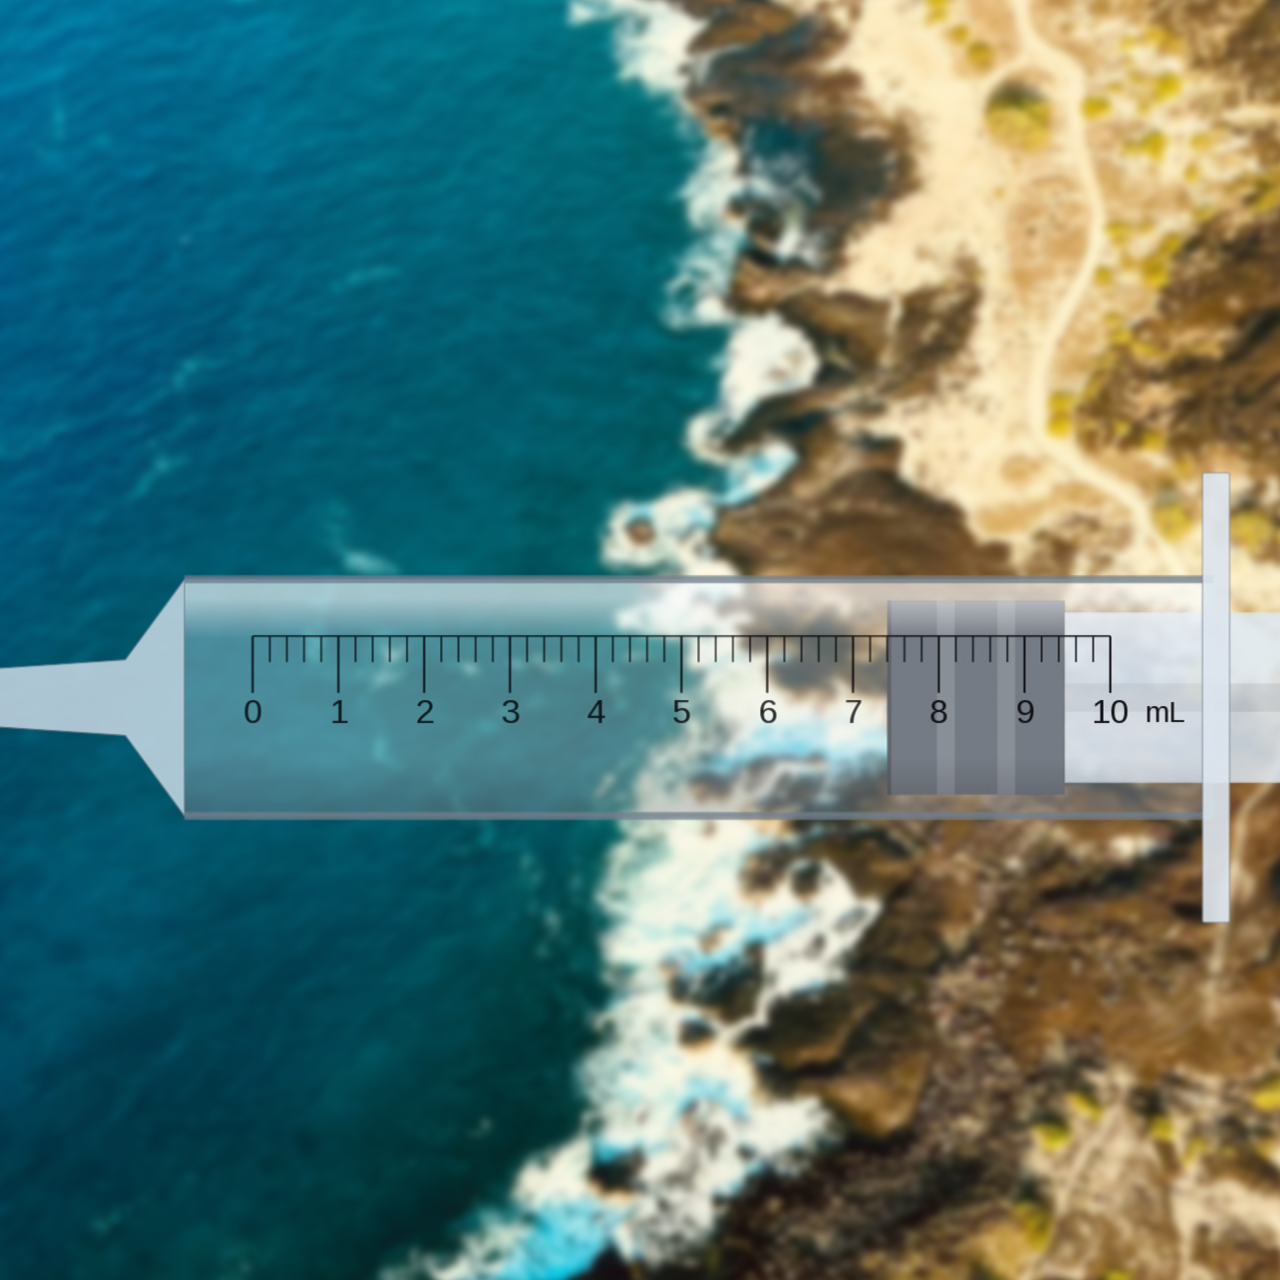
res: 7.4; mL
